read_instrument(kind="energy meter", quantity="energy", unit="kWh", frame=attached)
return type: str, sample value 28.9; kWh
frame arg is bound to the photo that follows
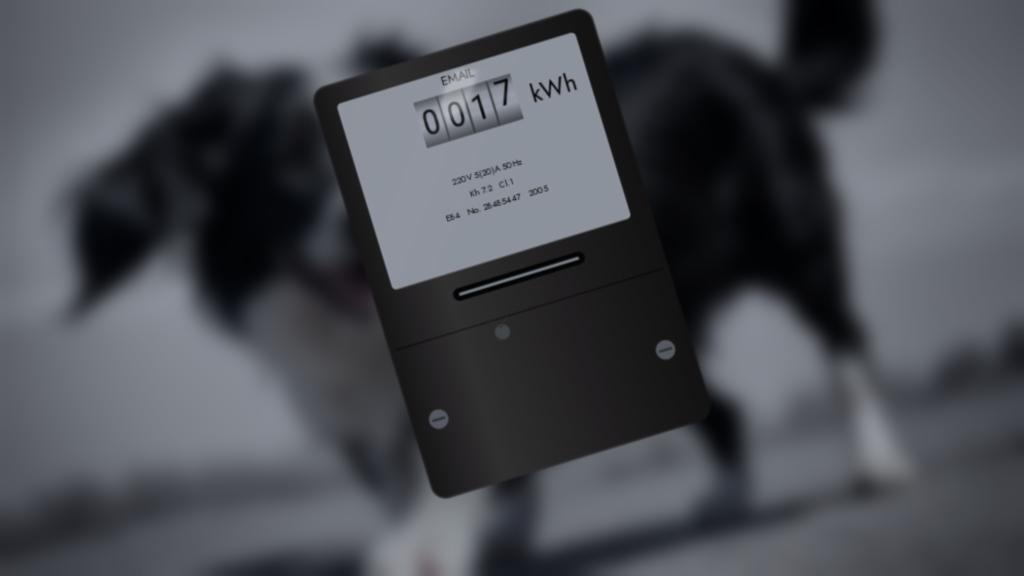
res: 17; kWh
